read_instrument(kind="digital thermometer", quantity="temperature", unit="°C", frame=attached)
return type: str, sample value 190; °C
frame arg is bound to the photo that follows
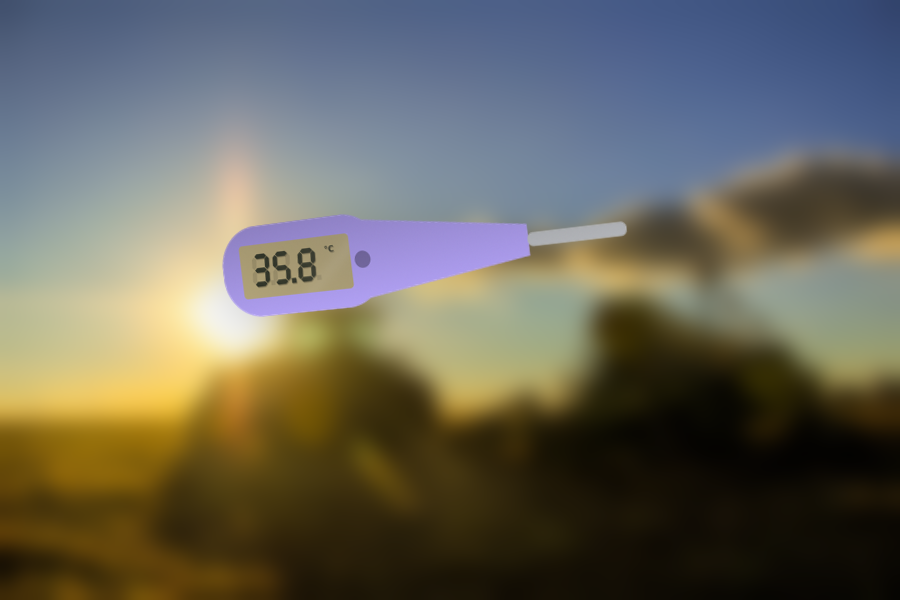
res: 35.8; °C
